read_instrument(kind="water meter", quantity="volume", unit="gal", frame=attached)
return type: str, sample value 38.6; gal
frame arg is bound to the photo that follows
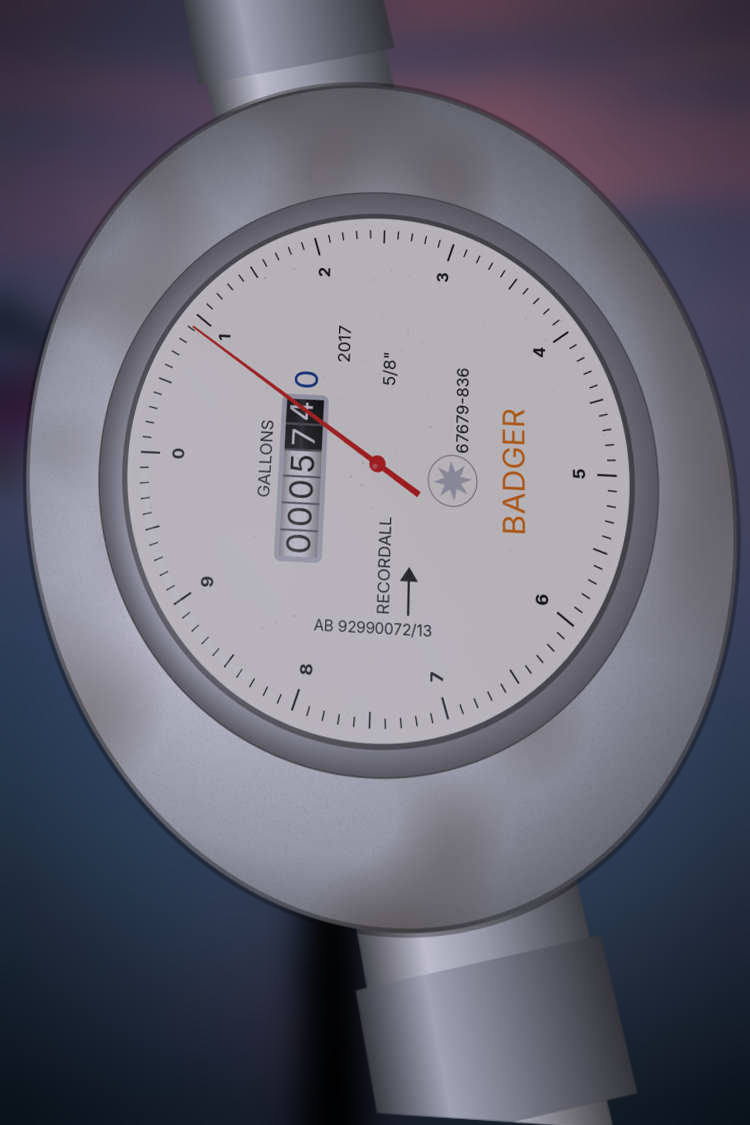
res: 5740.9; gal
